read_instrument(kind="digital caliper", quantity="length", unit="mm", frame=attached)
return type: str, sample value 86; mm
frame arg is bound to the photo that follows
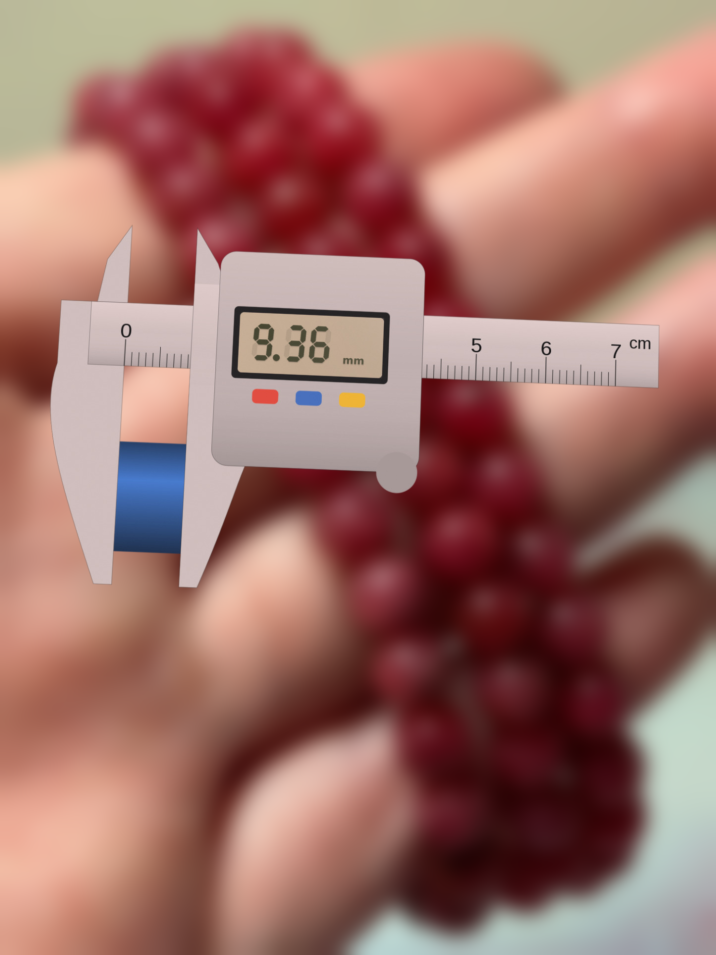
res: 9.36; mm
